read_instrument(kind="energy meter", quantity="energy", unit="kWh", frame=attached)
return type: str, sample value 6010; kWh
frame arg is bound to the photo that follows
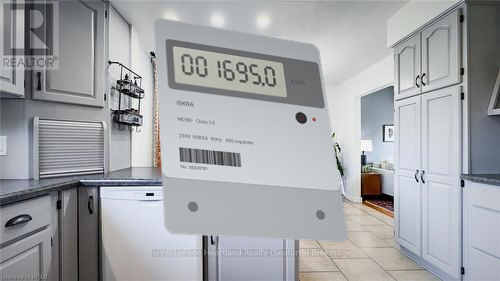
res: 1695.0; kWh
